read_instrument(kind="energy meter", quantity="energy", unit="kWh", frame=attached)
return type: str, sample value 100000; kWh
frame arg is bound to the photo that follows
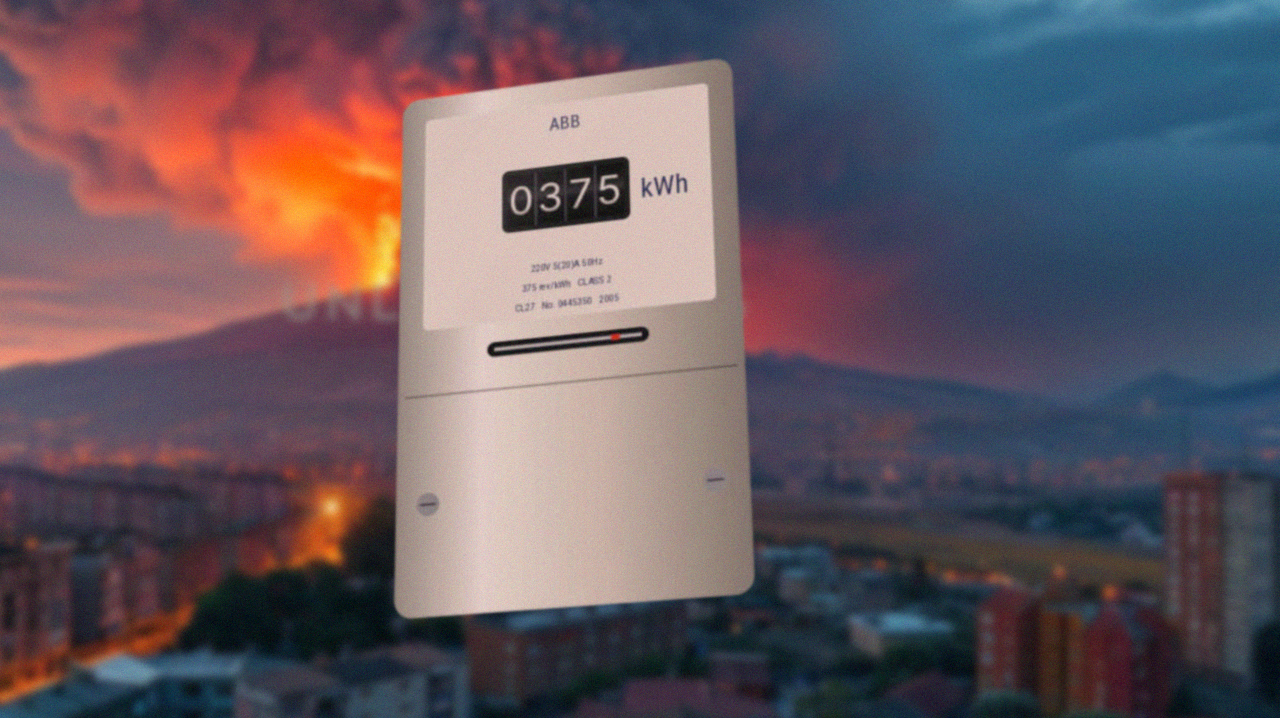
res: 375; kWh
